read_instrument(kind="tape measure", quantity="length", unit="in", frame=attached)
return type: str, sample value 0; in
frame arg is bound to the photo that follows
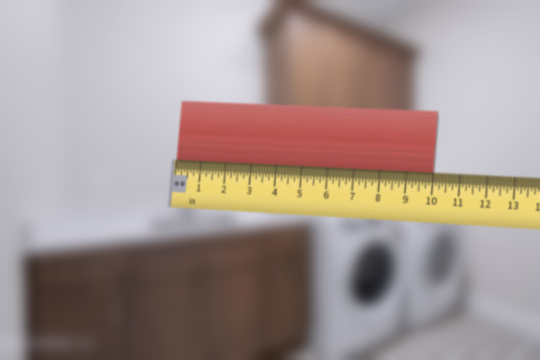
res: 10; in
